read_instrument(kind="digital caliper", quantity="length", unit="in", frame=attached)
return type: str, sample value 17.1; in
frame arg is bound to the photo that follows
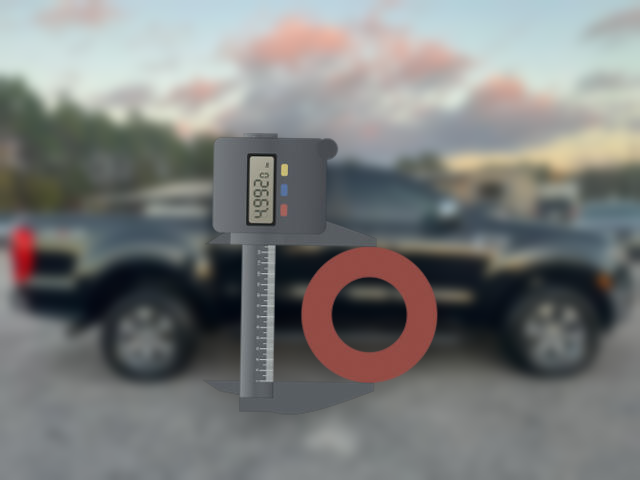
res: 4.9920; in
